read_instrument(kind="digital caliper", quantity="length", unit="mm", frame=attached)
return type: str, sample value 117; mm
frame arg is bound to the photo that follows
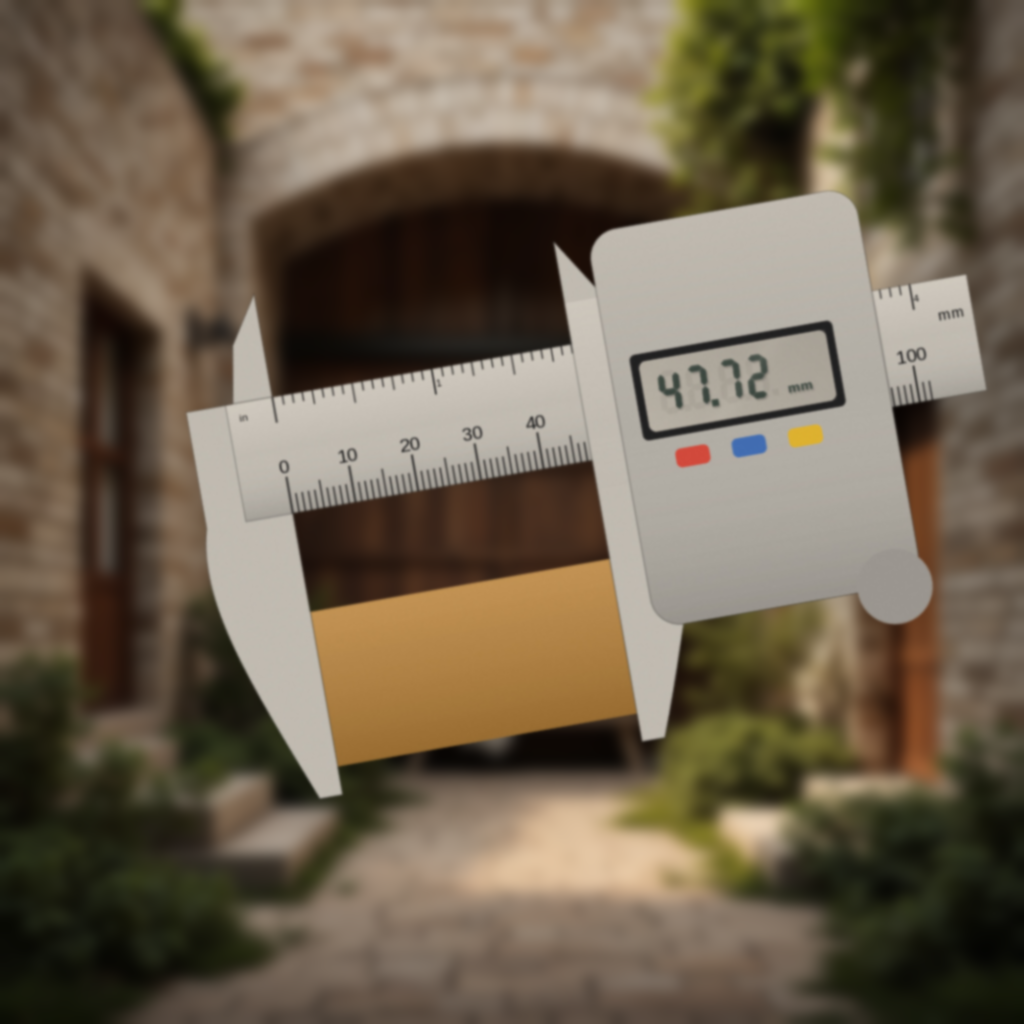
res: 47.72; mm
